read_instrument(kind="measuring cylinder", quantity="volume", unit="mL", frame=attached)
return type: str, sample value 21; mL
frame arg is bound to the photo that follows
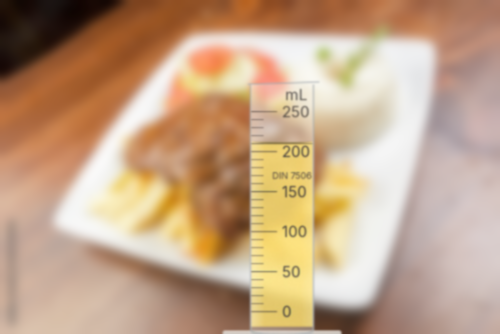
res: 210; mL
